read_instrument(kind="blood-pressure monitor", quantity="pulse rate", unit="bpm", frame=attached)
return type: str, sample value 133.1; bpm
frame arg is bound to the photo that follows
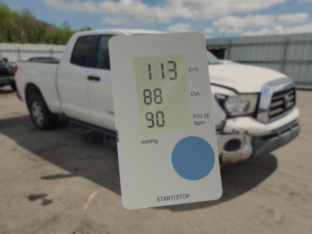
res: 90; bpm
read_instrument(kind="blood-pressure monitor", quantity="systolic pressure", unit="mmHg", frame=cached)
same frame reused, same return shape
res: 113; mmHg
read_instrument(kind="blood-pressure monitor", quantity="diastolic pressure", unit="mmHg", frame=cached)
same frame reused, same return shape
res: 88; mmHg
